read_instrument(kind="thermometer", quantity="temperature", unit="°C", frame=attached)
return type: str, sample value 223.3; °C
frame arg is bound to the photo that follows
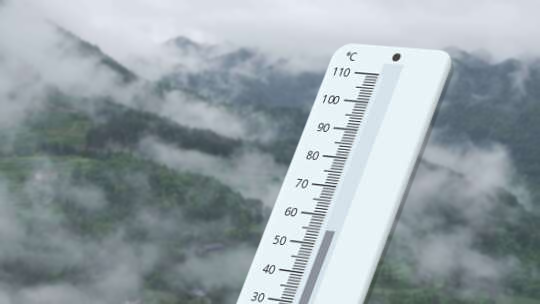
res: 55; °C
